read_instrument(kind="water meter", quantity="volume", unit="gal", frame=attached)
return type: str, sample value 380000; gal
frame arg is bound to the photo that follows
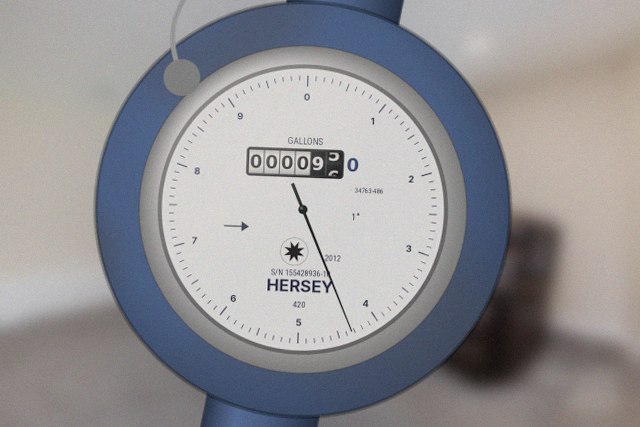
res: 954.3; gal
